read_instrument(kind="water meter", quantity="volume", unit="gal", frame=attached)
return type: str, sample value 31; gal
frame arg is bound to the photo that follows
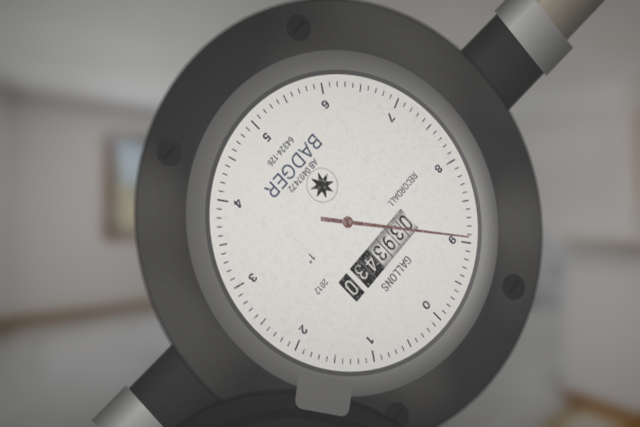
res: 393428.9; gal
